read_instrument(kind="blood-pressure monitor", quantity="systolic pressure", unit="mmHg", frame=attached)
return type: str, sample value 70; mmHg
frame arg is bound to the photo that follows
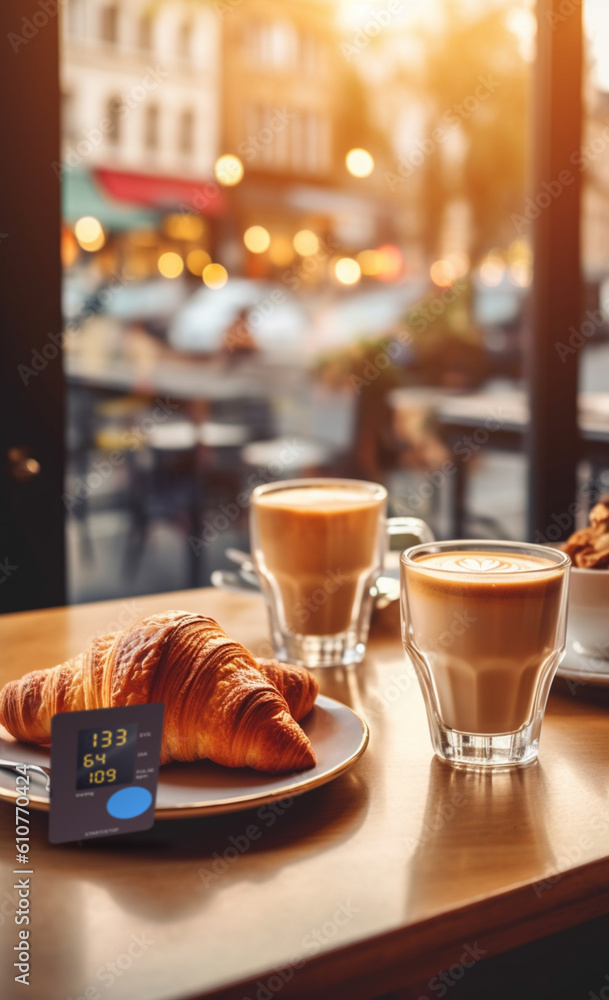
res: 133; mmHg
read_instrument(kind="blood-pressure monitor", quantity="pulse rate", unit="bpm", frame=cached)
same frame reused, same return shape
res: 109; bpm
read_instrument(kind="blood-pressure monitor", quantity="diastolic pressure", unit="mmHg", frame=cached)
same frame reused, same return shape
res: 64; mmHg
